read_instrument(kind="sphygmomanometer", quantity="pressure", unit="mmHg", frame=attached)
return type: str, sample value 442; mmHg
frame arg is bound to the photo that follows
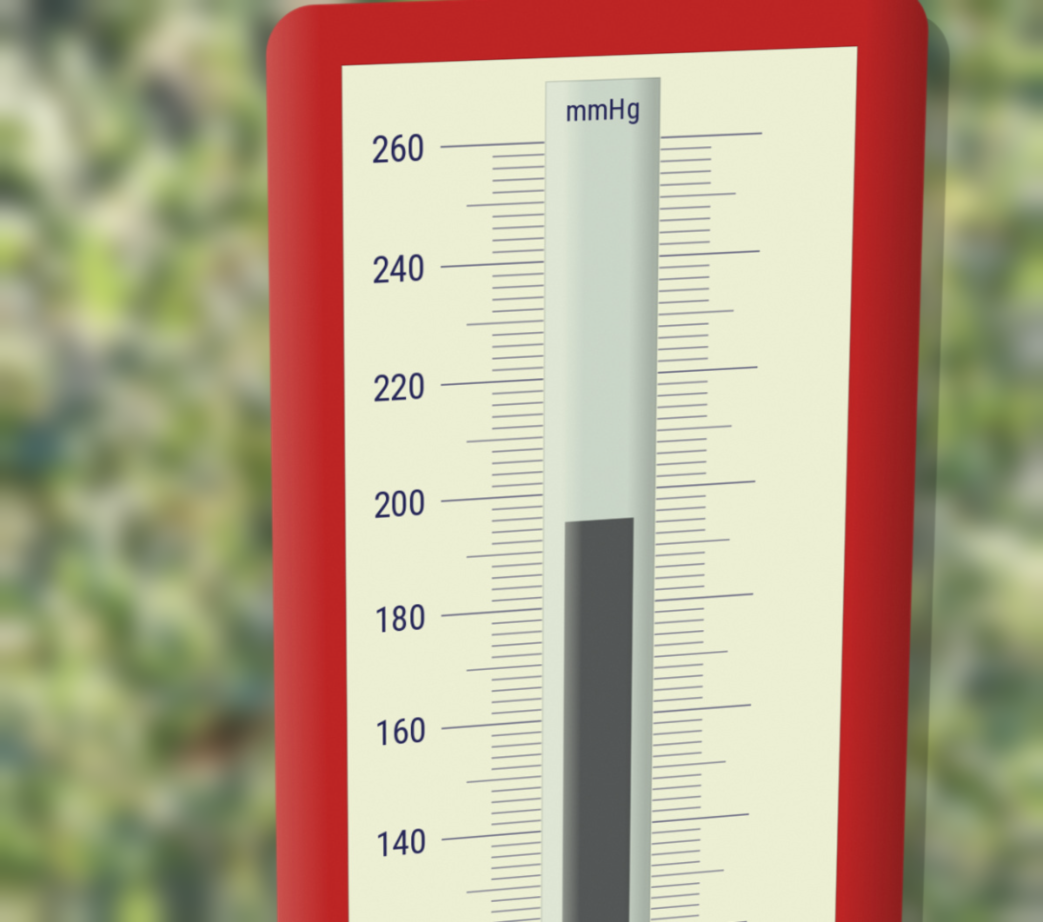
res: 195; mmHg
